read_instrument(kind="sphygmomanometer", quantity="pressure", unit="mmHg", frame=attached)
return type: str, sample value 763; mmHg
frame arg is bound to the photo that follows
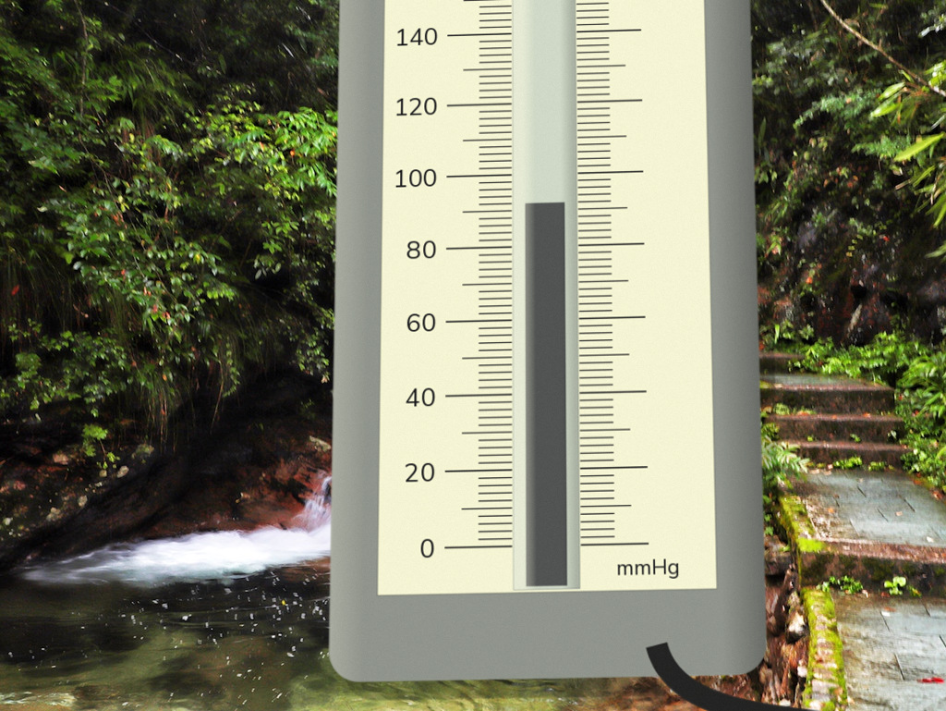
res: 92; mmHg
